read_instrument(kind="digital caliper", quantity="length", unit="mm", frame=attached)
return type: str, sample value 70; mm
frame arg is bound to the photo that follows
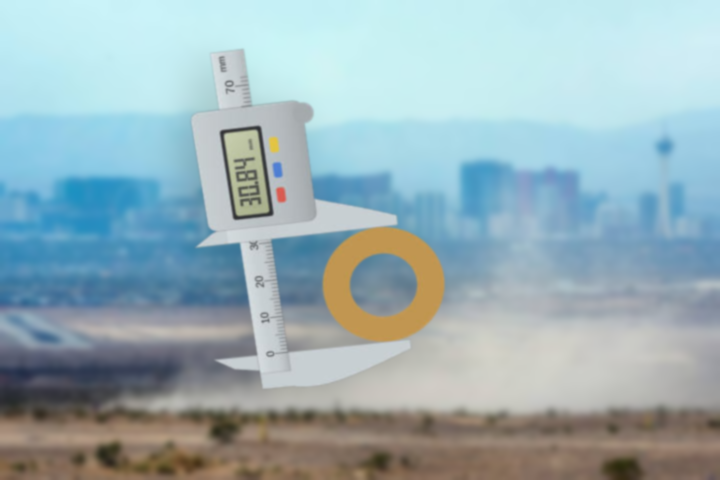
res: 30.84; mm
